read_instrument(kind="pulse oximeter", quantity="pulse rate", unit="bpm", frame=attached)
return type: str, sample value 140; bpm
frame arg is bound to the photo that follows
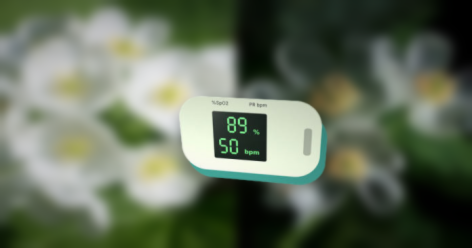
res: 50; bpm
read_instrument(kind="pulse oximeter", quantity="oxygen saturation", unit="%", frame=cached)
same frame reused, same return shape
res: 89; %
